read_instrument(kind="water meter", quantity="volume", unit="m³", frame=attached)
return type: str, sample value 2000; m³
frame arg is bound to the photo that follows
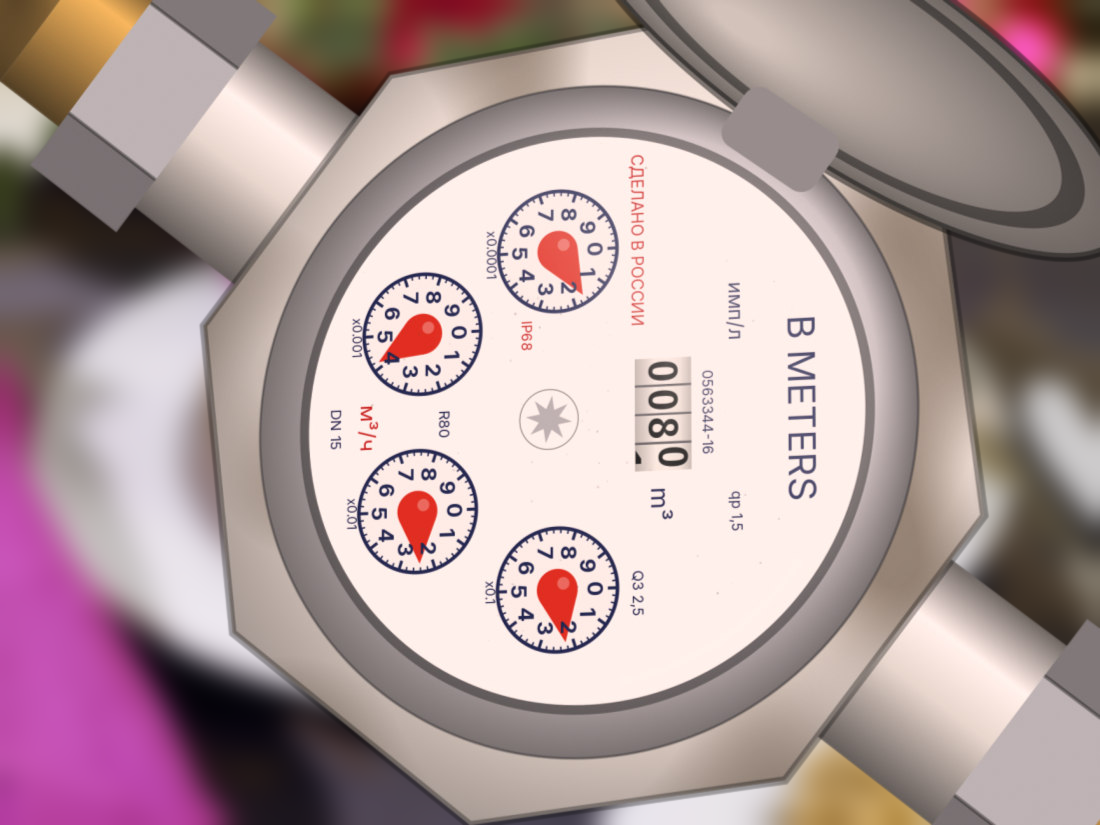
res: 80.2241; m³
